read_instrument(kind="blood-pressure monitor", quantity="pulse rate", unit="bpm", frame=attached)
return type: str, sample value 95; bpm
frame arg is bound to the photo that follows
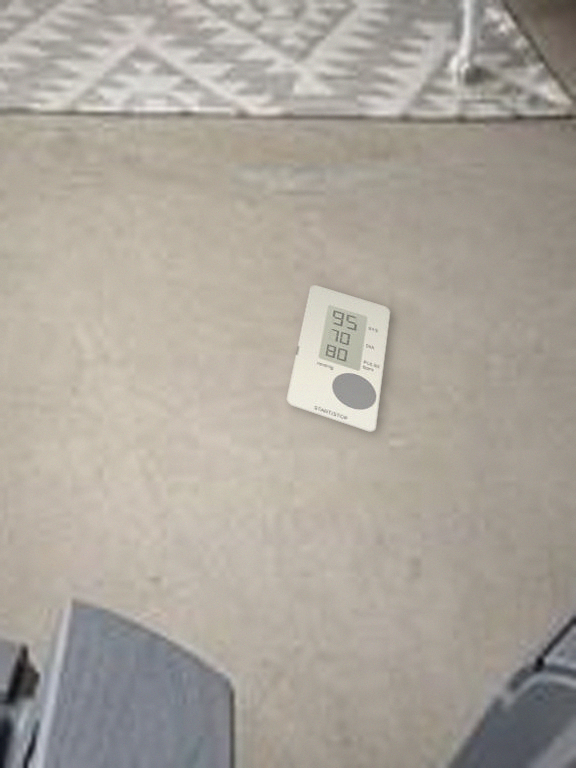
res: 80; bpm
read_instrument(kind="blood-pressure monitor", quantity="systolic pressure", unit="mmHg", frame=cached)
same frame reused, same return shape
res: 95; mmHg
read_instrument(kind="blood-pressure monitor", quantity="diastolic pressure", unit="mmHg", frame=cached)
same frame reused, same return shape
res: 70; mmHg
